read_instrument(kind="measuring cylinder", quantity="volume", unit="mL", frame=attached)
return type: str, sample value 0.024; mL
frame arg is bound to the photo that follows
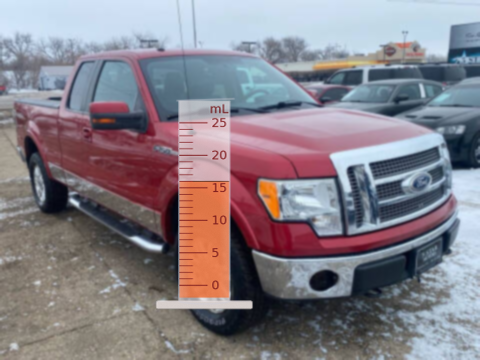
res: 16; mL
